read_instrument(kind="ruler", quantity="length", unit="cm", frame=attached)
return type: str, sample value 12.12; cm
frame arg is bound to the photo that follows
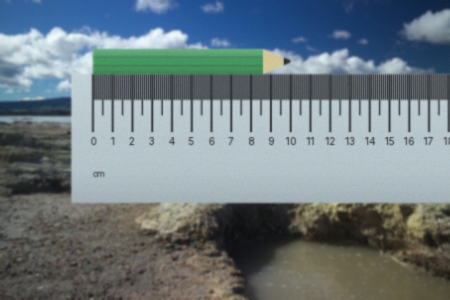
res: 10; cm
